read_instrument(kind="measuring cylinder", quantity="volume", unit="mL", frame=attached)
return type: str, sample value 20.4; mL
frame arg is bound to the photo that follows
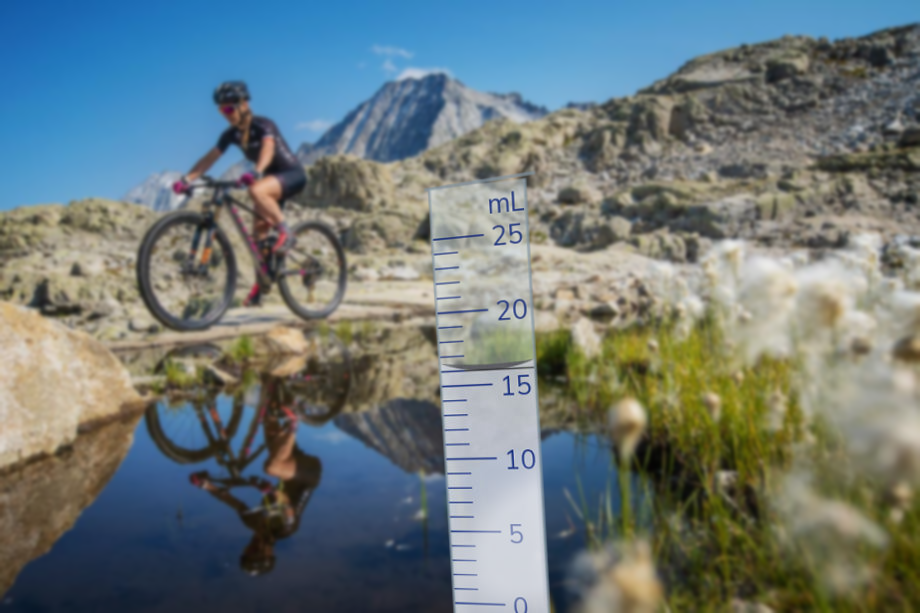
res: 16; mL
